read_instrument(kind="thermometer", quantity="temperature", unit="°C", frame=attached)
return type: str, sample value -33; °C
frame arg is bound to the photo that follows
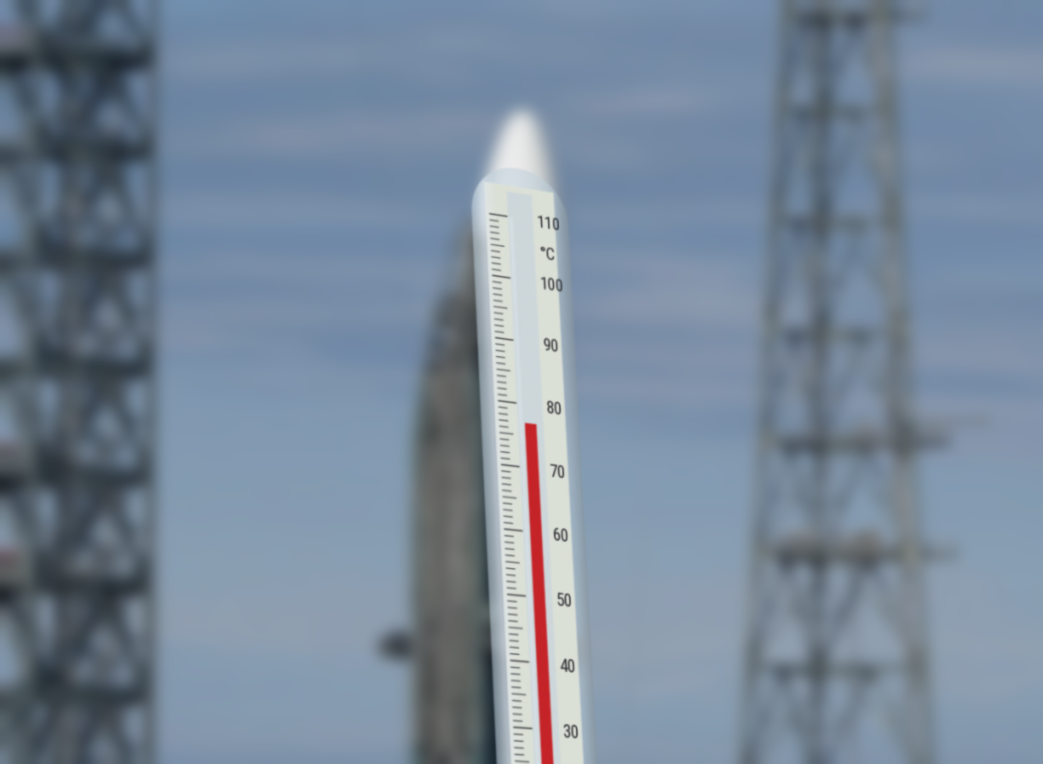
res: 77; °C
